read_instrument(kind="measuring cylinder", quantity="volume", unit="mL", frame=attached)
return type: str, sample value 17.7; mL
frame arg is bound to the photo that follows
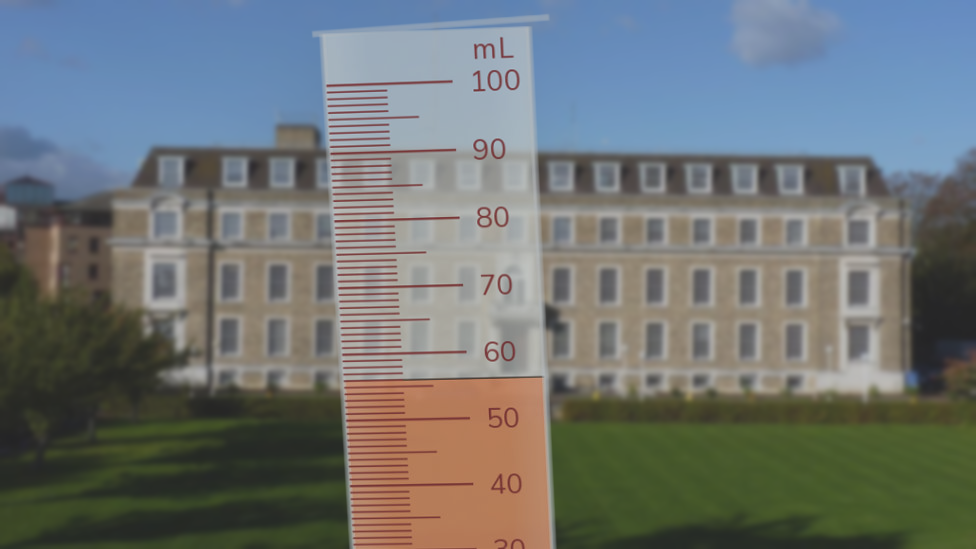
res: 56; mL
